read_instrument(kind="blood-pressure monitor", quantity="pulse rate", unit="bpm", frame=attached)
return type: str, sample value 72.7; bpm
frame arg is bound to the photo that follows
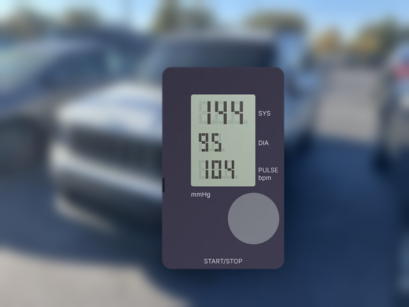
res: 104; bpm
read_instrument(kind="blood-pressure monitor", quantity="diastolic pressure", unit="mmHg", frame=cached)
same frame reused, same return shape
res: 95; mmHg
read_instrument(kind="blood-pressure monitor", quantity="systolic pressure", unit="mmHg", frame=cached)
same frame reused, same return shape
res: 144; mmHg
